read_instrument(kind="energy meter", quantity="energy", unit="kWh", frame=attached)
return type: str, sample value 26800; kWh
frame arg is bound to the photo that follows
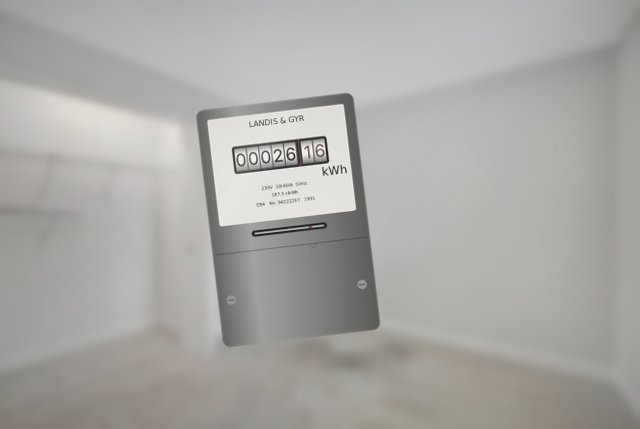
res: 26.16; kWh
